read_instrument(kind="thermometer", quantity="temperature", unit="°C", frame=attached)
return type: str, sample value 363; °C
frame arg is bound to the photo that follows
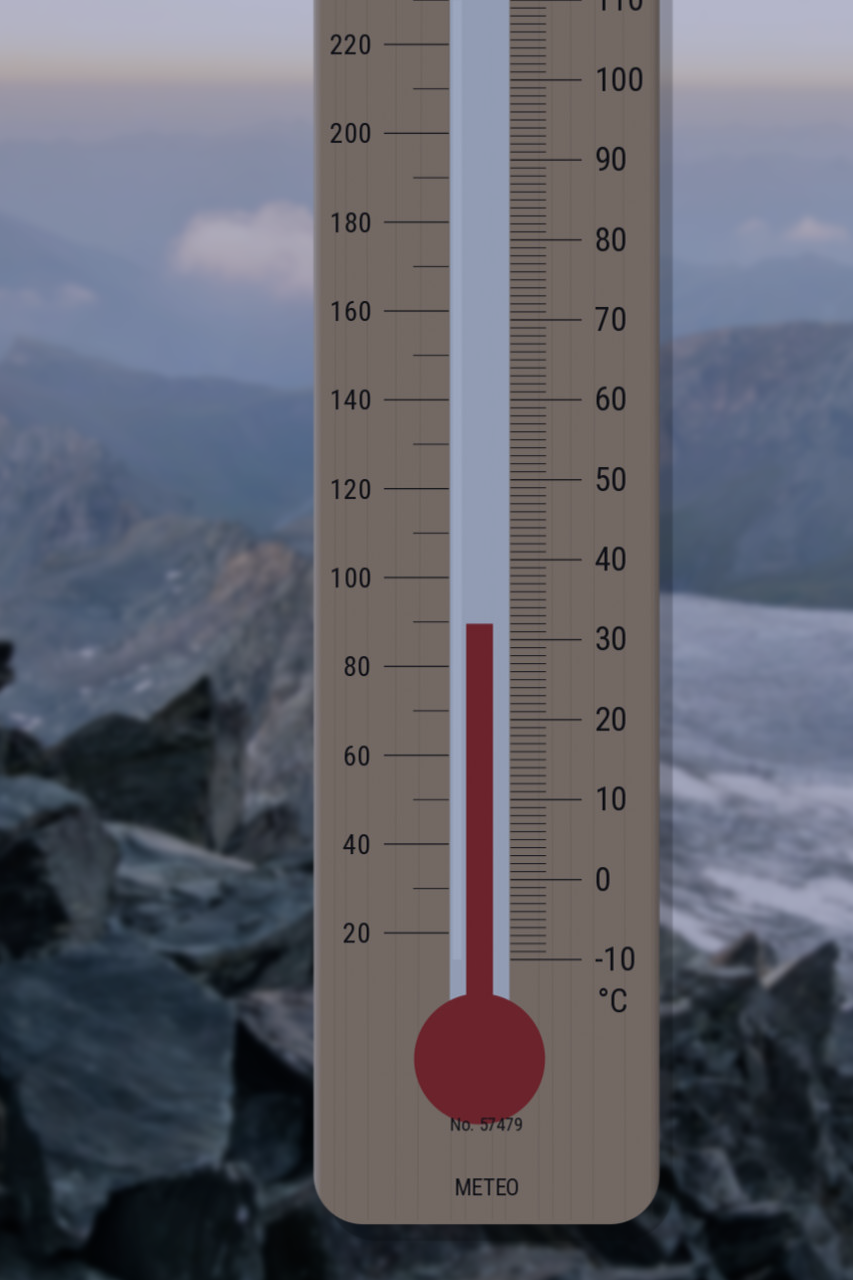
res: 32; °C
